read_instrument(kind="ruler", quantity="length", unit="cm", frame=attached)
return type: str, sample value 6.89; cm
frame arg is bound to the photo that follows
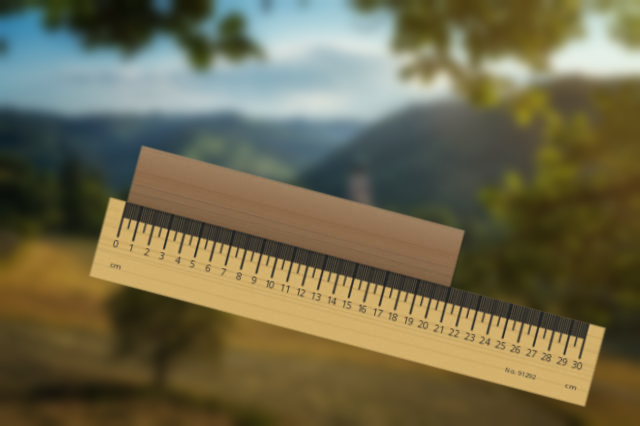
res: 21; cm
